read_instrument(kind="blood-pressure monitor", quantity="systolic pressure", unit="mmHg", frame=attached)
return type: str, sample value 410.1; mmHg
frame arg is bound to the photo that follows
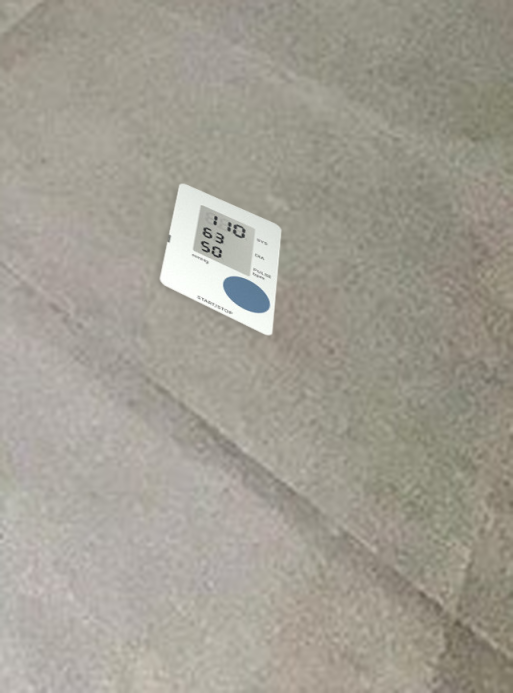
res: 110; mmHg
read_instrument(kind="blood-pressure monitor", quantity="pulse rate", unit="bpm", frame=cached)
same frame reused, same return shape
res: 50; bpm
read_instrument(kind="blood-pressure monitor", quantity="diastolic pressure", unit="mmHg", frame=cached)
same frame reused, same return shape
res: 63; mmHg
